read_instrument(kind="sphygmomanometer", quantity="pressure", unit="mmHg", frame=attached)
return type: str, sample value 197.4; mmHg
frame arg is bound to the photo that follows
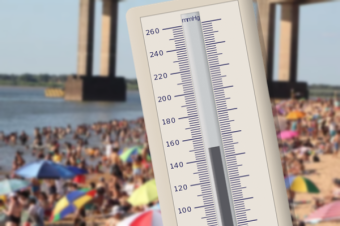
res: 150; mmHg
